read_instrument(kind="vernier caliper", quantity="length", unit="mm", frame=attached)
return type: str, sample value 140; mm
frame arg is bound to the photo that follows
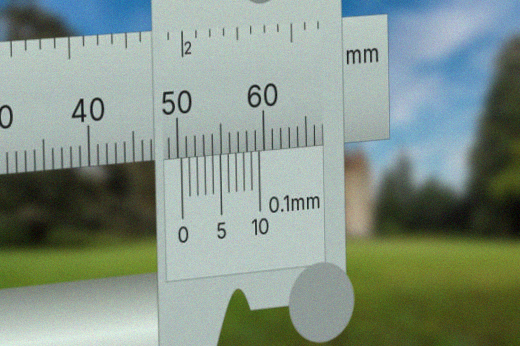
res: 50.4; mm
